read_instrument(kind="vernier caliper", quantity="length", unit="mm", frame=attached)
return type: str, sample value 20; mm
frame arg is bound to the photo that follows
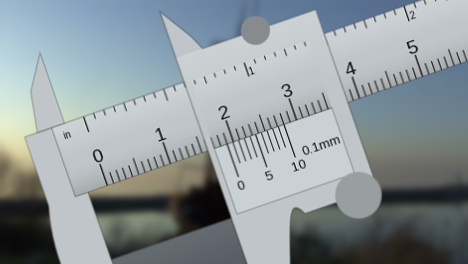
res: 19.0; mm
